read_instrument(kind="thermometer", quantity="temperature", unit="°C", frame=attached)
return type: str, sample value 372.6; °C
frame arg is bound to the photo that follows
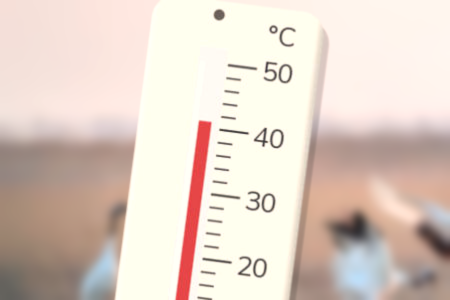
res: 41; °C
